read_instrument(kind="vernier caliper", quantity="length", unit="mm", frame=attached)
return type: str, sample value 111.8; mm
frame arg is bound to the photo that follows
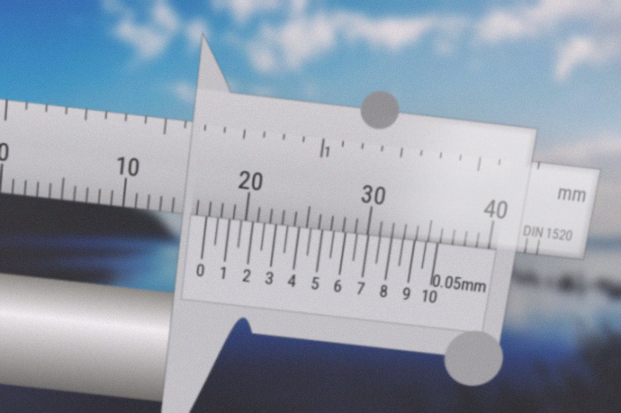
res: 16.8; mm
